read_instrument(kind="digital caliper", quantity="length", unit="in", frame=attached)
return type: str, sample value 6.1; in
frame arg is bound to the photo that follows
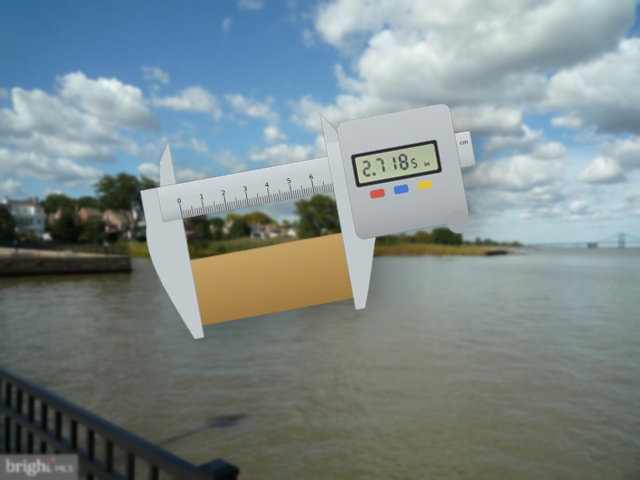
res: 2.7185; in
